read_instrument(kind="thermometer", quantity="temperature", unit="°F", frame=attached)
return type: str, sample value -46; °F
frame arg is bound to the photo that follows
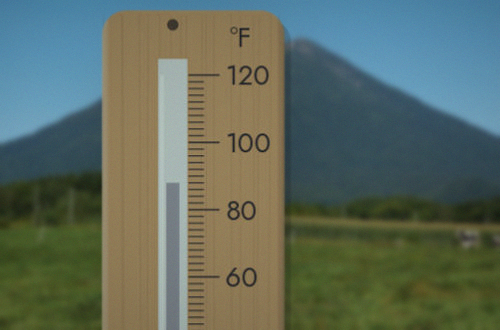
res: 88; °F
